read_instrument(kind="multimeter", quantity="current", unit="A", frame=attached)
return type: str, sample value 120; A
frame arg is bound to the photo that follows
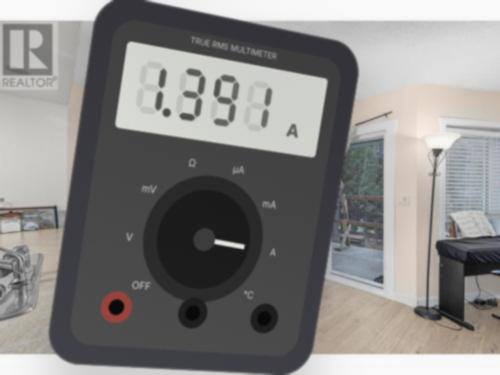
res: 1.391; A
